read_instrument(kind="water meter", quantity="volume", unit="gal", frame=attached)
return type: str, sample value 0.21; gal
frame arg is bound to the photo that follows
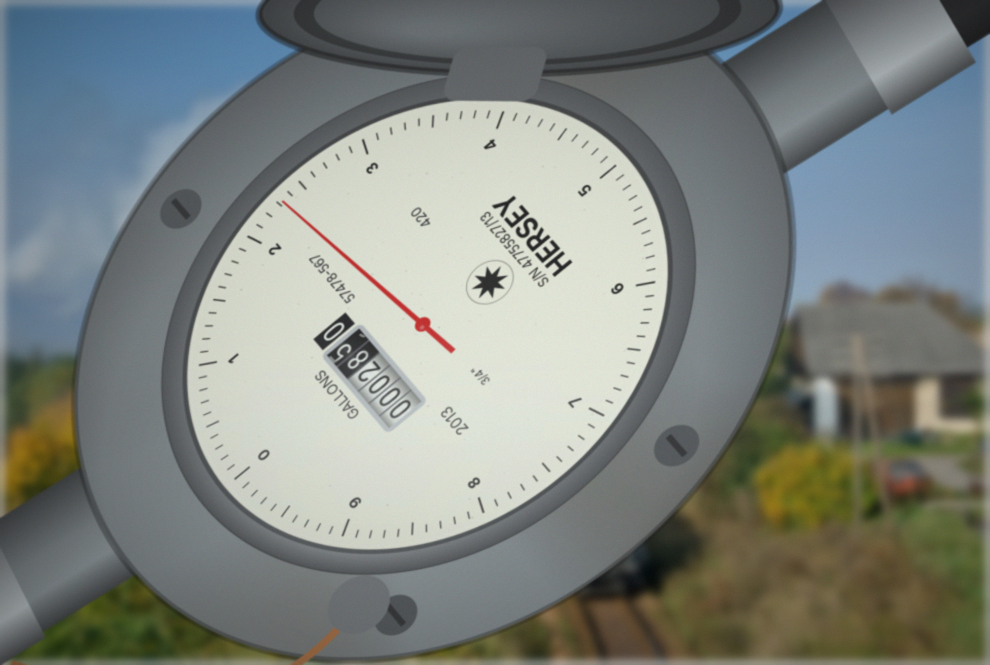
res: 2852.3; gal
